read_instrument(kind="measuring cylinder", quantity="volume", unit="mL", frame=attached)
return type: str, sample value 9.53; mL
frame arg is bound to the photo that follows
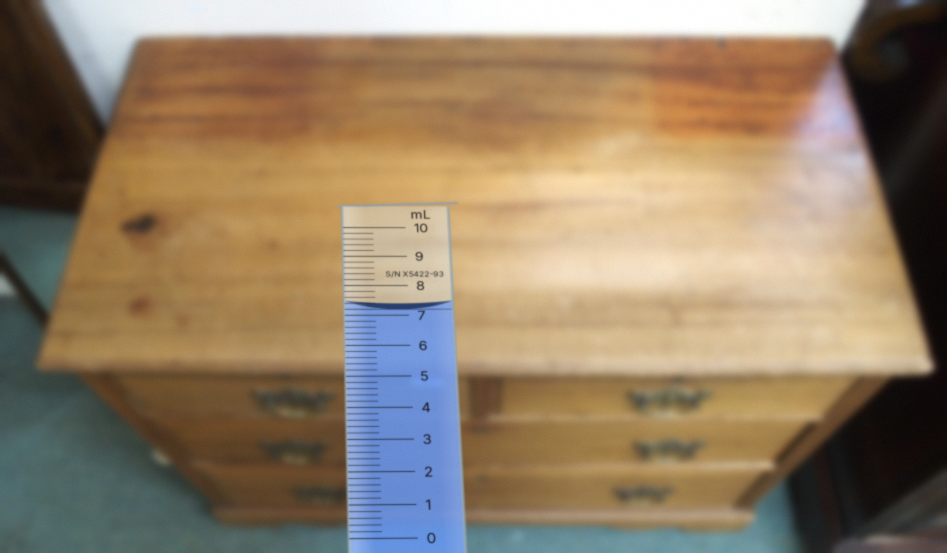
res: 7.2; mL
